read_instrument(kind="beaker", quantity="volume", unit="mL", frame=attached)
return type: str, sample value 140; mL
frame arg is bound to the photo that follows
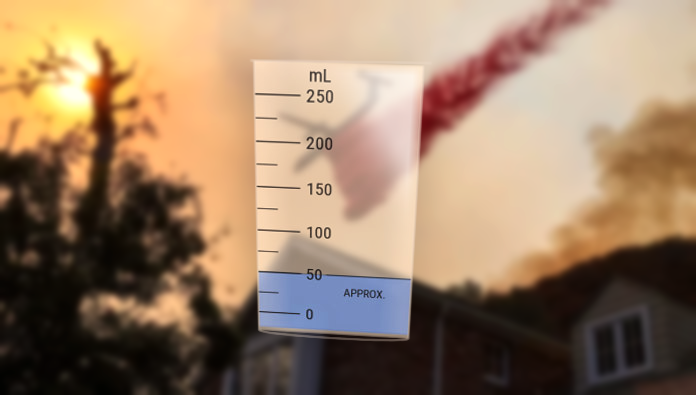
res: 50; mL
